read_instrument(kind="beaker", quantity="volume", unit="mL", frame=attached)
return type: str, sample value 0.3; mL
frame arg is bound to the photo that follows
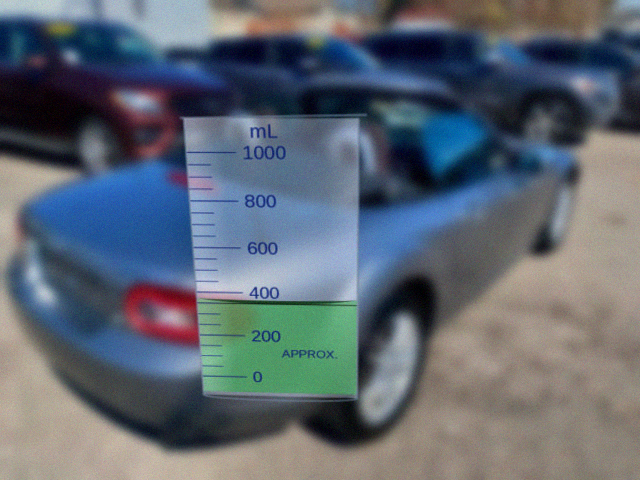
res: 350; mL
